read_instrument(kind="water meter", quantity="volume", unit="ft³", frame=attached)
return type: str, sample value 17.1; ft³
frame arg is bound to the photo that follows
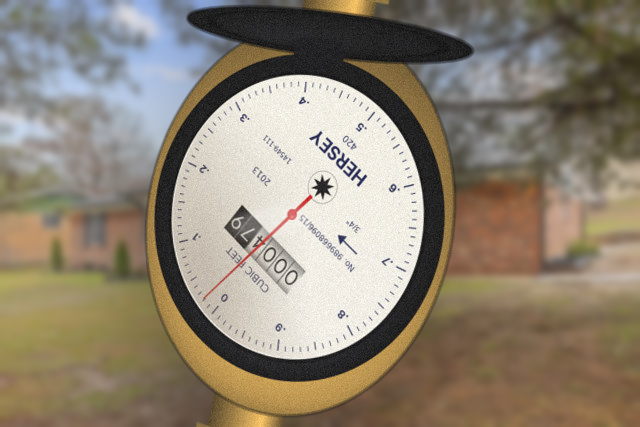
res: 479.02; ft³
